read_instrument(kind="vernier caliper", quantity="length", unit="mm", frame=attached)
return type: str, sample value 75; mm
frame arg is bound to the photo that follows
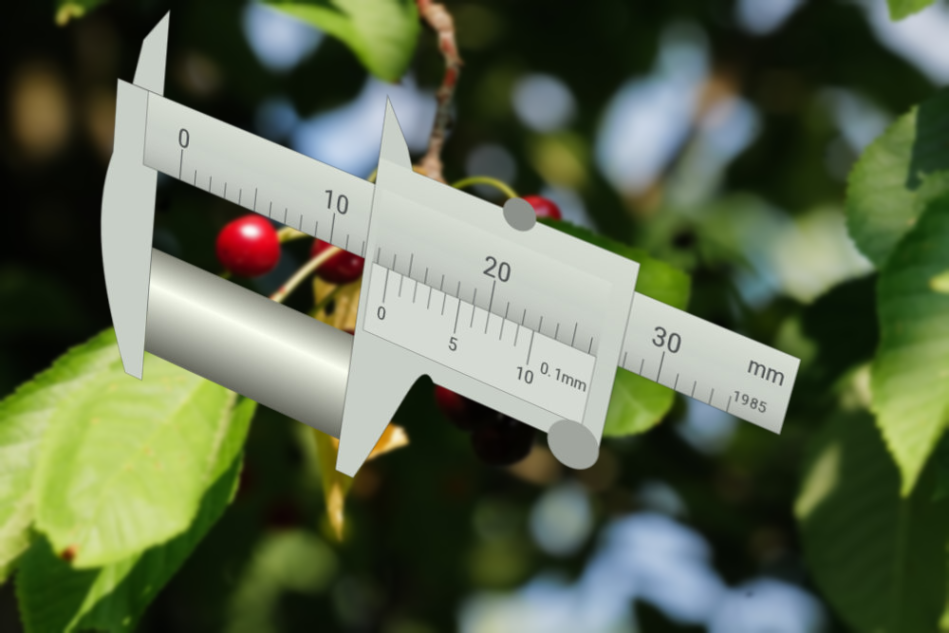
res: 13.7; mm
